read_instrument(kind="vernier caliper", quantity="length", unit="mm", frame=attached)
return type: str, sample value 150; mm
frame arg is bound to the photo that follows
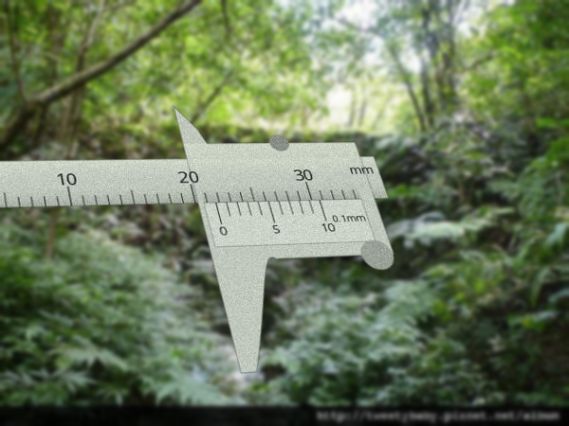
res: 21.7; mm
